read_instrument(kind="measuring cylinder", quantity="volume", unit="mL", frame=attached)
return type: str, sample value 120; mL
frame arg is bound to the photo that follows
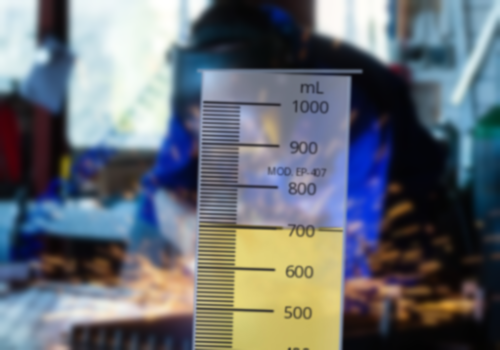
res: 700; mL
